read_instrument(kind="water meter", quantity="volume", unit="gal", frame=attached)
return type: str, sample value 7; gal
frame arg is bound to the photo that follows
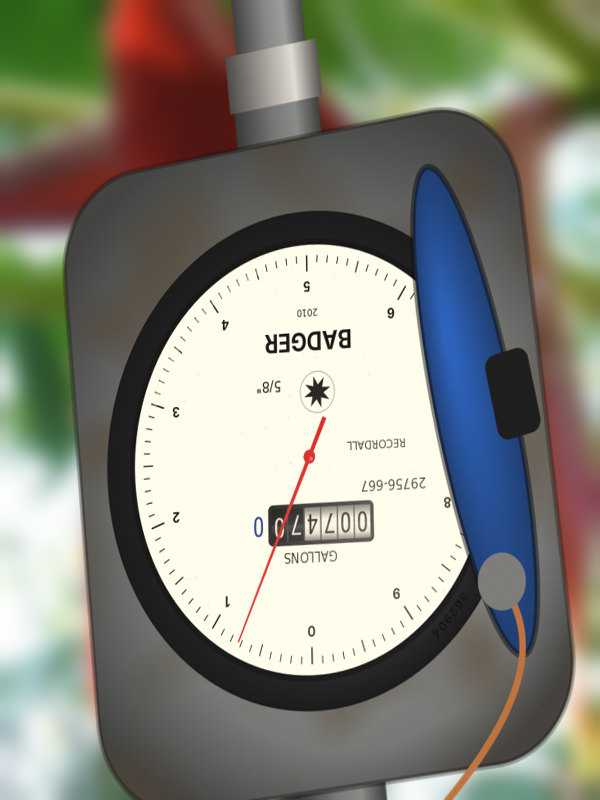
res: 74700.7; gal
